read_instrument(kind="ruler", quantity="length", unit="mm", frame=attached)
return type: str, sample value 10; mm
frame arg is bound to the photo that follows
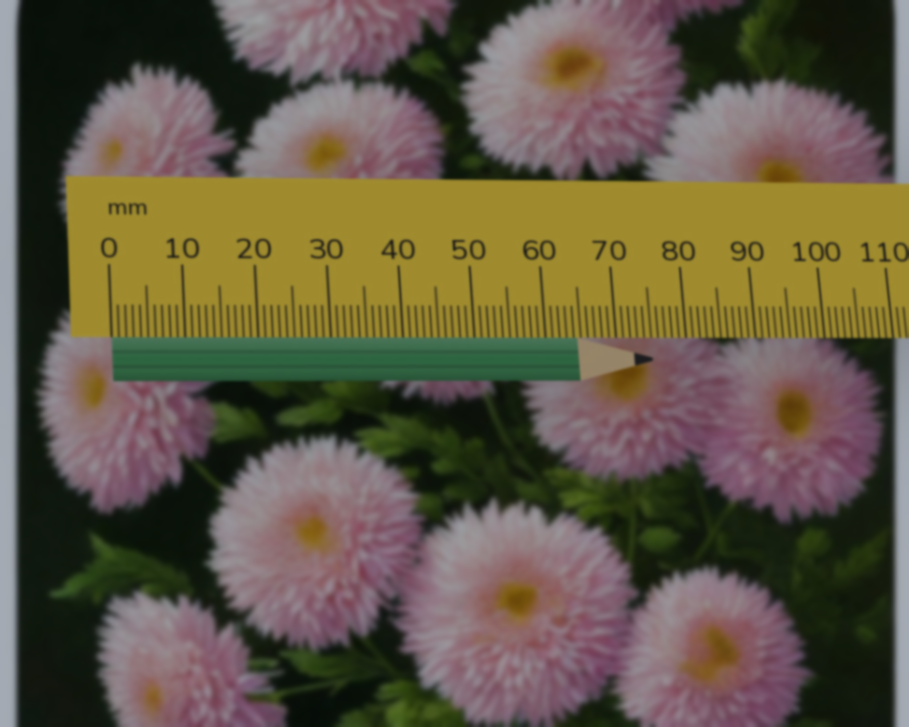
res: 75; mm
